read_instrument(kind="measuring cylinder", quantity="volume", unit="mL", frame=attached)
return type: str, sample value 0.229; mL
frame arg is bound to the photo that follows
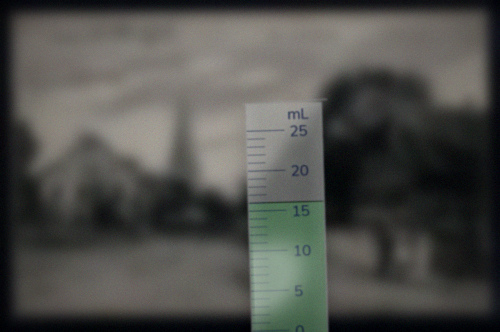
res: 16; mL
